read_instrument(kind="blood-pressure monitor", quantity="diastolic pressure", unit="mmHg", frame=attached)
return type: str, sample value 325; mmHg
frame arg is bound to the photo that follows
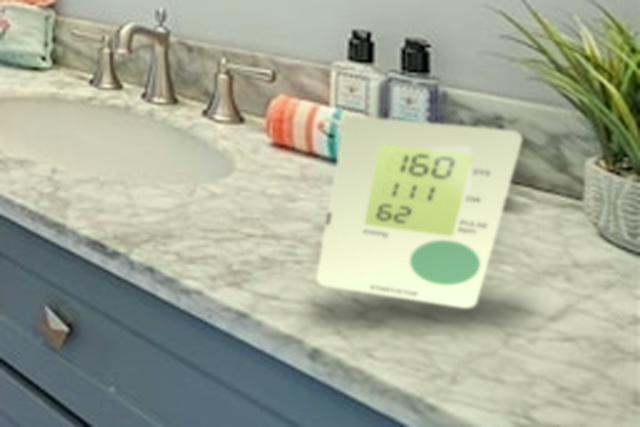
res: 111; mmHg
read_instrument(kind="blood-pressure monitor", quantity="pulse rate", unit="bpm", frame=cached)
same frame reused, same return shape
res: 62; bpm
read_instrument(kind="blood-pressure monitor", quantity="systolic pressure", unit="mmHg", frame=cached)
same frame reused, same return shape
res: 160; mmHg
